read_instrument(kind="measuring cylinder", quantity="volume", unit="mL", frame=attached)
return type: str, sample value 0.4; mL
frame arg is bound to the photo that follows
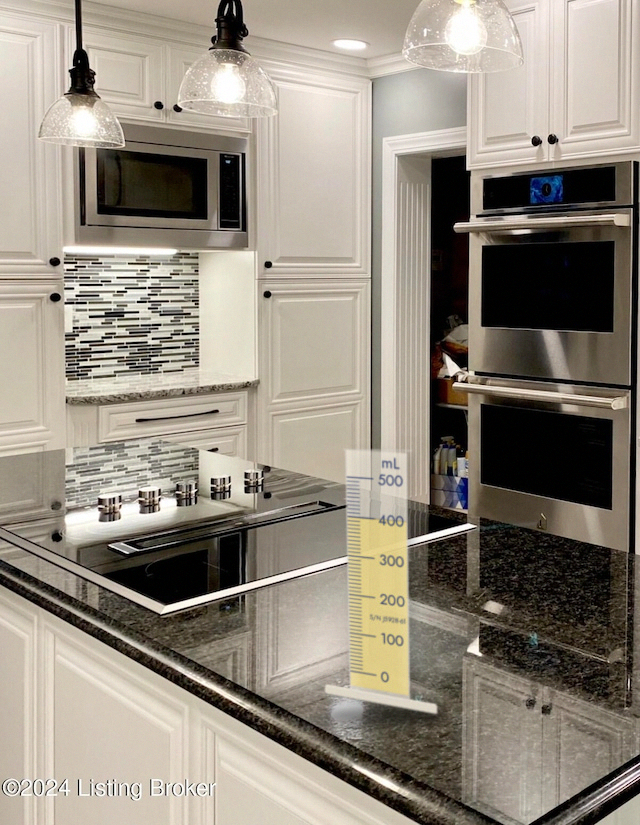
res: 400; mL
